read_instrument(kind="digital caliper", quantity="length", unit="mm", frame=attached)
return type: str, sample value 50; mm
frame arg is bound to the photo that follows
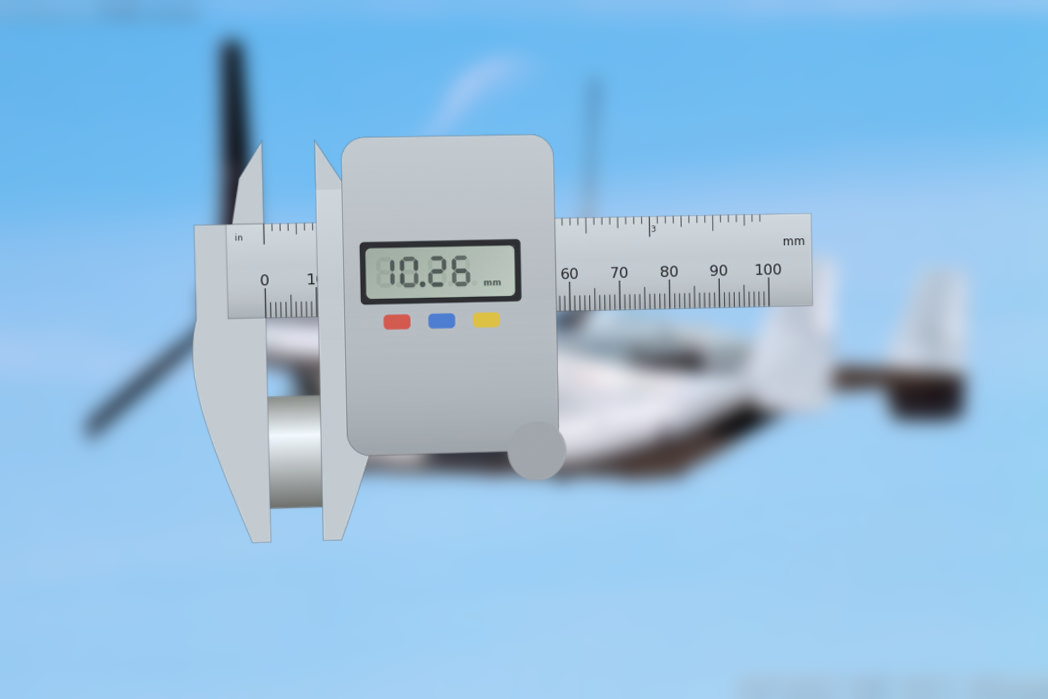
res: 10.26; mm
